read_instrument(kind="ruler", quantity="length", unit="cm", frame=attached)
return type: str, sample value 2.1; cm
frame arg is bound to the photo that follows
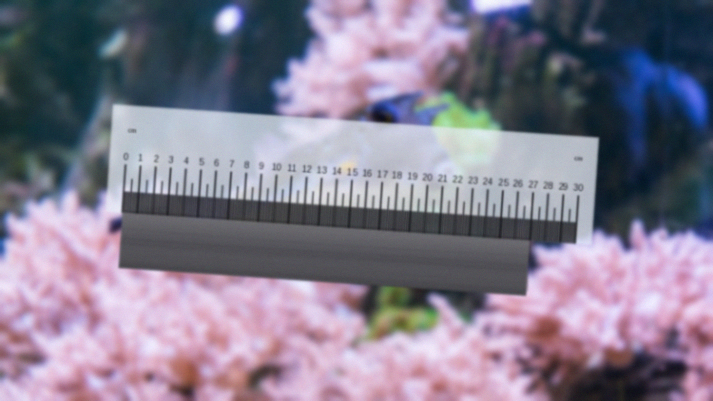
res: 27; cm
